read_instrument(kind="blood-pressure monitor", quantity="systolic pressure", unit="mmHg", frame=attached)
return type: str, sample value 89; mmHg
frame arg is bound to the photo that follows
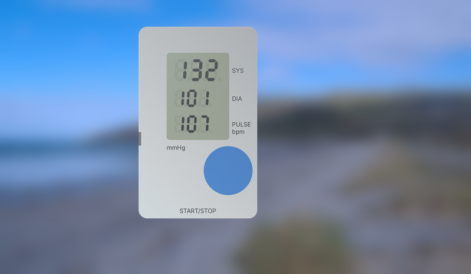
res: 132; mmHg
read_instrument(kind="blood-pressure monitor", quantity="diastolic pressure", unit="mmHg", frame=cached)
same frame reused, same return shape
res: 101; mmHg
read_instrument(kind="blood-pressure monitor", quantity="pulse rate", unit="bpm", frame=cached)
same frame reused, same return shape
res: 107; bpm
